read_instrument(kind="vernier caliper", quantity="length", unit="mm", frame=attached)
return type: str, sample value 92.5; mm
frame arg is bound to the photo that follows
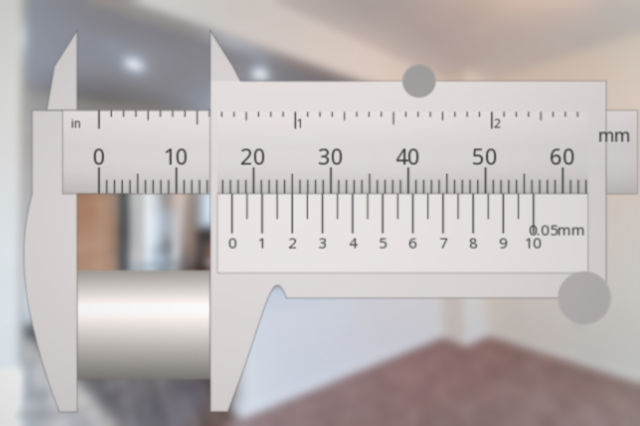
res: 17.2; mm
